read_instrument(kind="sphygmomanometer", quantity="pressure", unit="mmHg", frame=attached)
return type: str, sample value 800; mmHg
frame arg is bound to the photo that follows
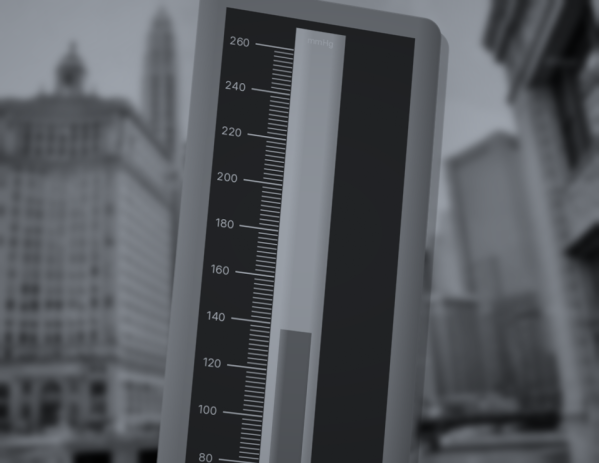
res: 138; mmHg
